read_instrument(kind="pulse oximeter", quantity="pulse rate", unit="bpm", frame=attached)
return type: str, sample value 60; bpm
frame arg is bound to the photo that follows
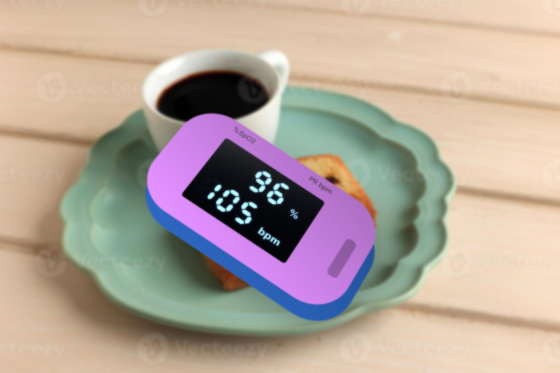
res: 105; bpm
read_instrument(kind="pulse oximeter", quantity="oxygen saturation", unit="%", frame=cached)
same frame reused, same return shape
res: 96; %
